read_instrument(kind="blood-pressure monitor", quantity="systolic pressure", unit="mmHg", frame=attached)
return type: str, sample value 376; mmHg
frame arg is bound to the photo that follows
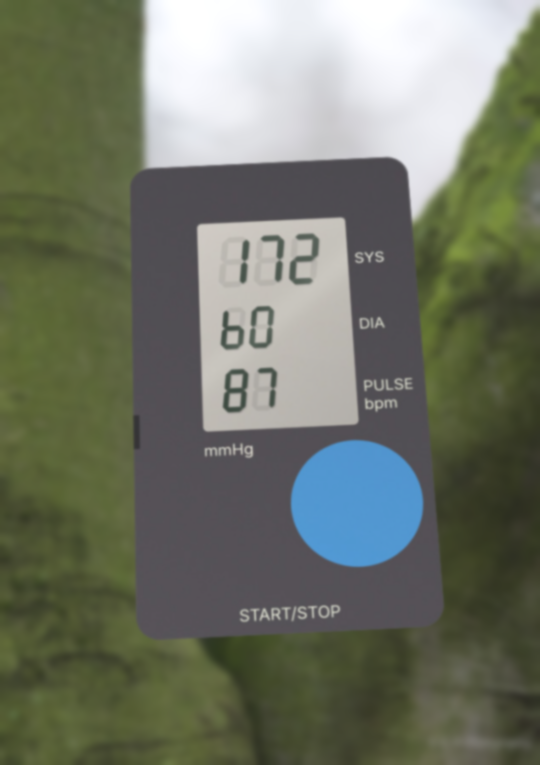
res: 172; mmHg
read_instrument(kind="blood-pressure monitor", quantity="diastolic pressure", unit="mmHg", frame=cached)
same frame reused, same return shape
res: 60; mmHg
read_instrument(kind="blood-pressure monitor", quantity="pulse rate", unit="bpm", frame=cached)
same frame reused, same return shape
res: 87; bpm
